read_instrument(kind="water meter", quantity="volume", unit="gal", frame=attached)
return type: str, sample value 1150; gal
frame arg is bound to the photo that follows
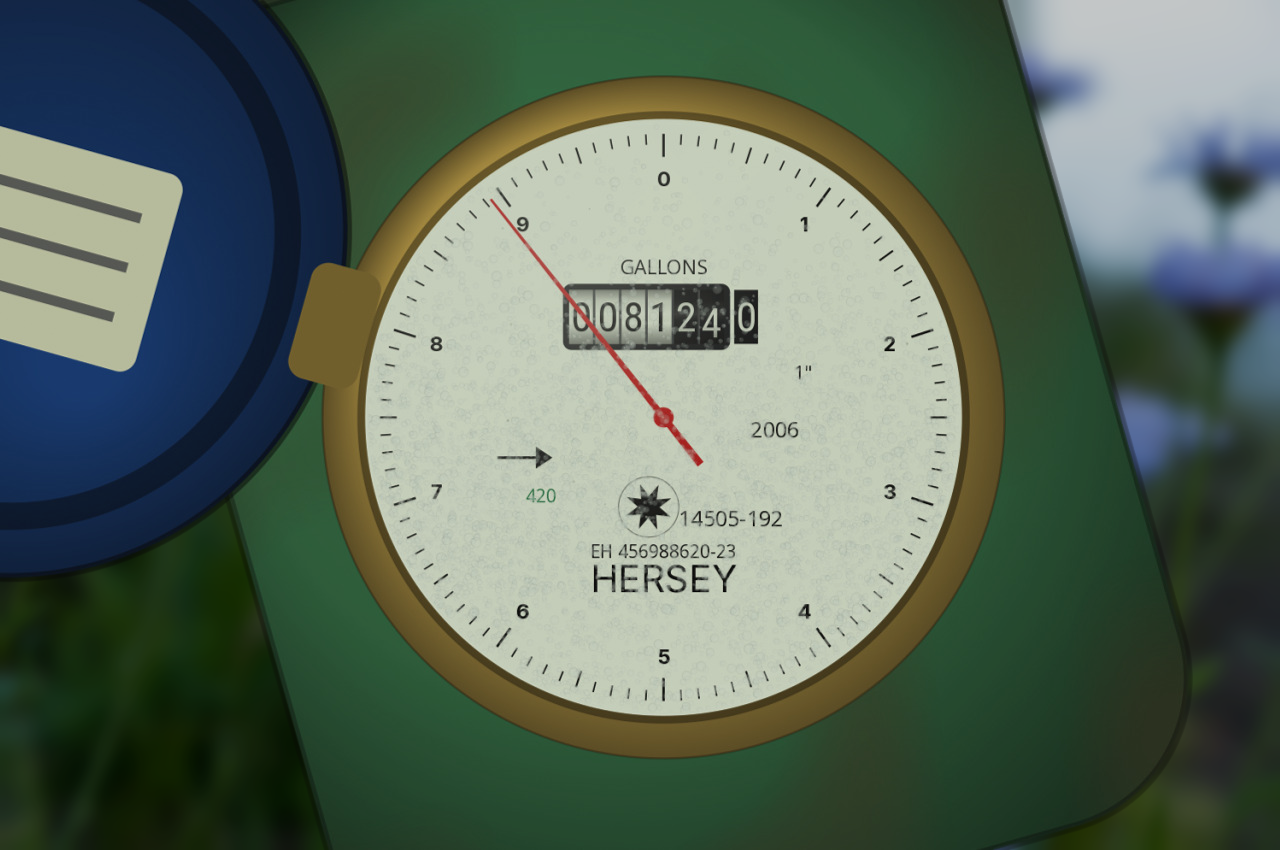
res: 81238.9; gal
